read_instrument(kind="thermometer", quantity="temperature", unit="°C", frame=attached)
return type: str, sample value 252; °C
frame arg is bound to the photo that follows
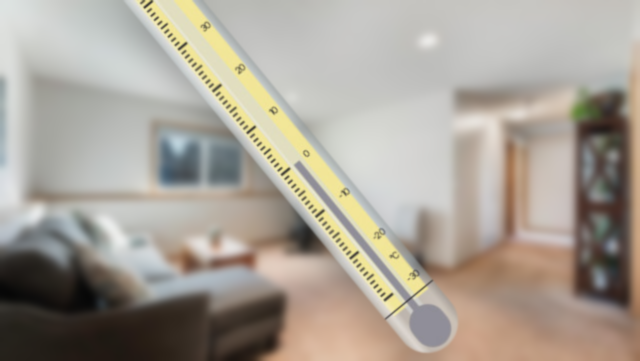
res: 0; °C
